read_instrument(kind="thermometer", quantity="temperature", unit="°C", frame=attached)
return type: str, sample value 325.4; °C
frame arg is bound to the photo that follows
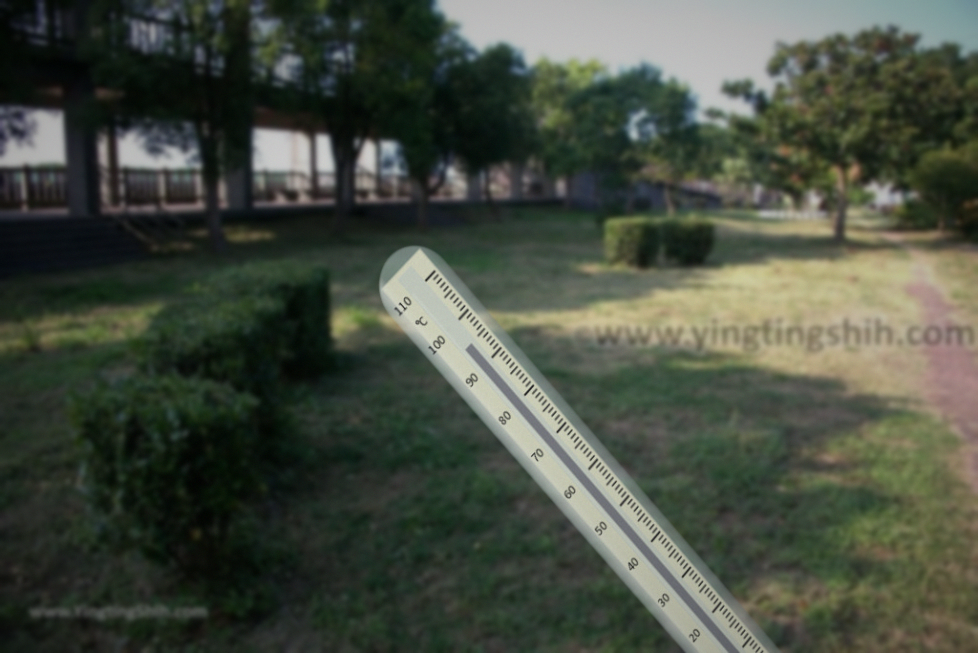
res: 95; °C
